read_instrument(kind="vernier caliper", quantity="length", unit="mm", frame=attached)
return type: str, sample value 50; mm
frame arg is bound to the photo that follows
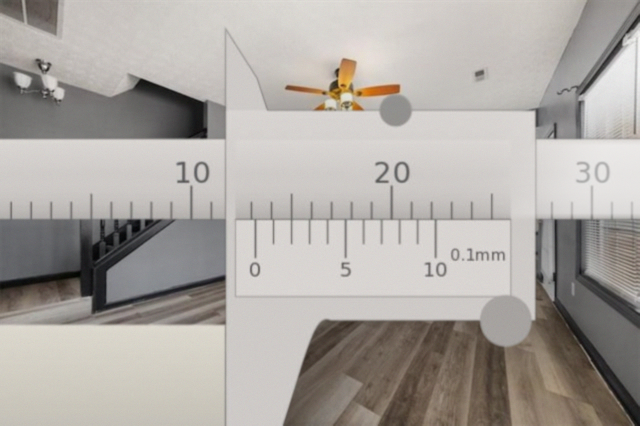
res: 13.2; mm
